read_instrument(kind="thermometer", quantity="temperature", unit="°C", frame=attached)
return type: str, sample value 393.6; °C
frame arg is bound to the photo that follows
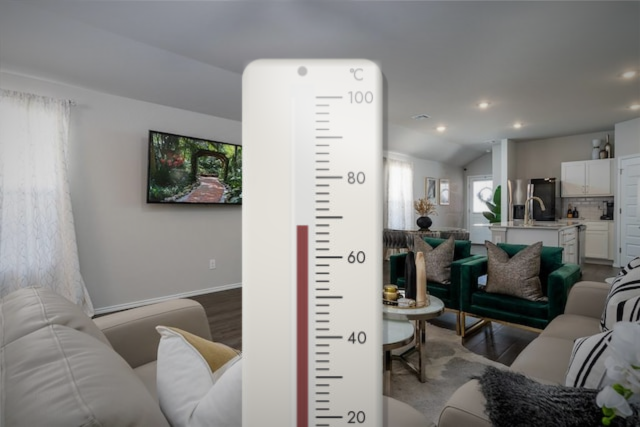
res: 68; °C
